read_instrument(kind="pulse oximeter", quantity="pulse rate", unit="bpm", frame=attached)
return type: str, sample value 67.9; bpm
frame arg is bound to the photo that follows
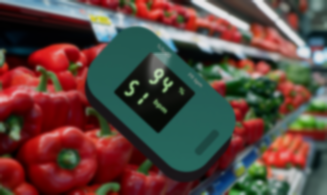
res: 51; bpm
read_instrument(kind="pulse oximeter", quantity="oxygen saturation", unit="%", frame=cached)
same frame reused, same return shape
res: 94; %
